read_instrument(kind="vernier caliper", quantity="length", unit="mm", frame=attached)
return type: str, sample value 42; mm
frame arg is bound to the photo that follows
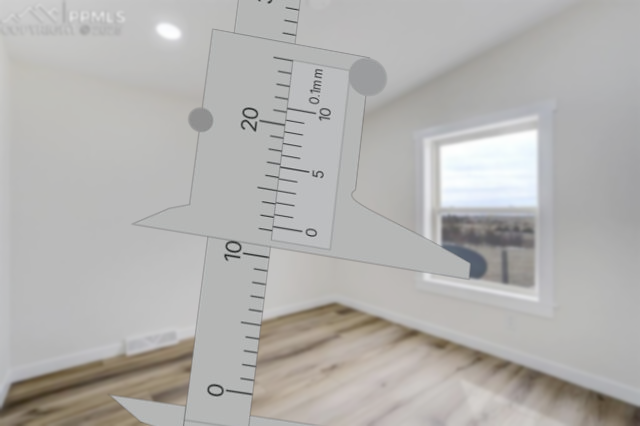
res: 12.3; mm
